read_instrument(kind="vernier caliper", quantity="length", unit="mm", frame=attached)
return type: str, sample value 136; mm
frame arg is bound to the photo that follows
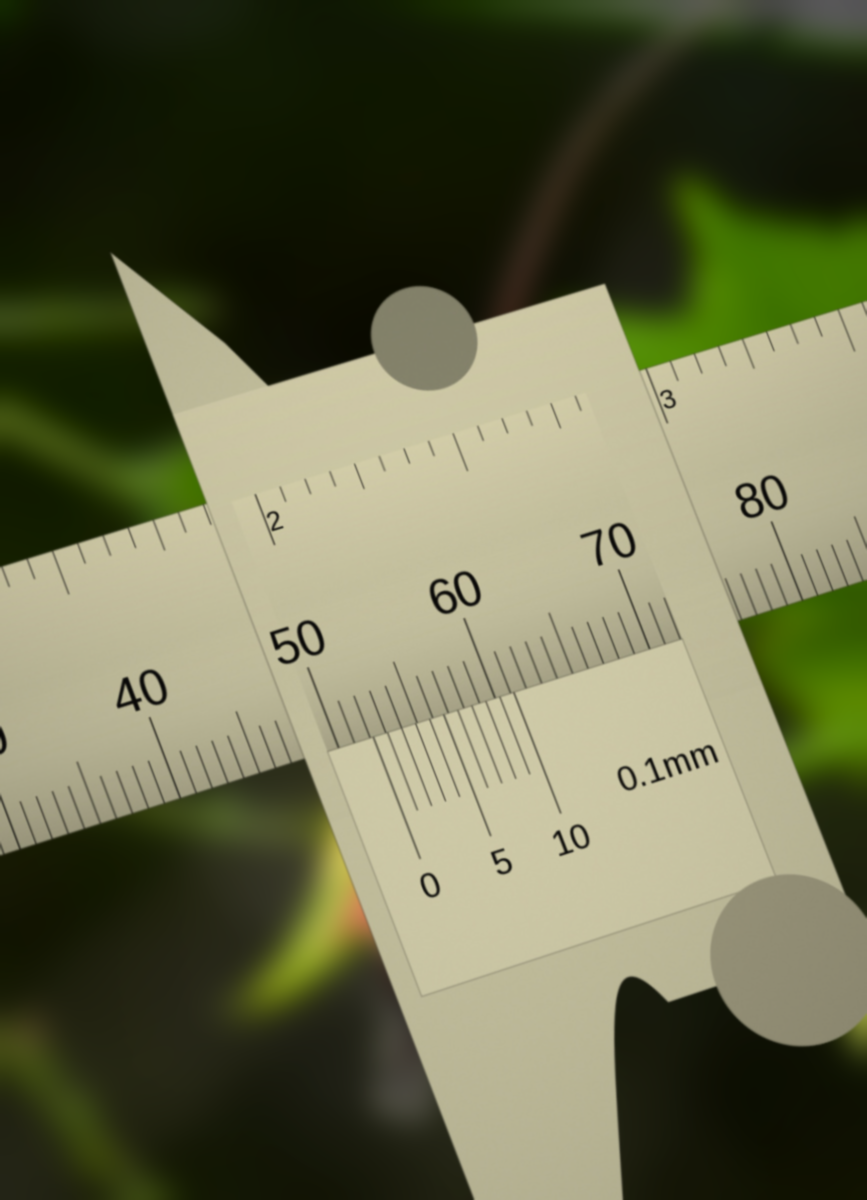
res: 52.2; mm
